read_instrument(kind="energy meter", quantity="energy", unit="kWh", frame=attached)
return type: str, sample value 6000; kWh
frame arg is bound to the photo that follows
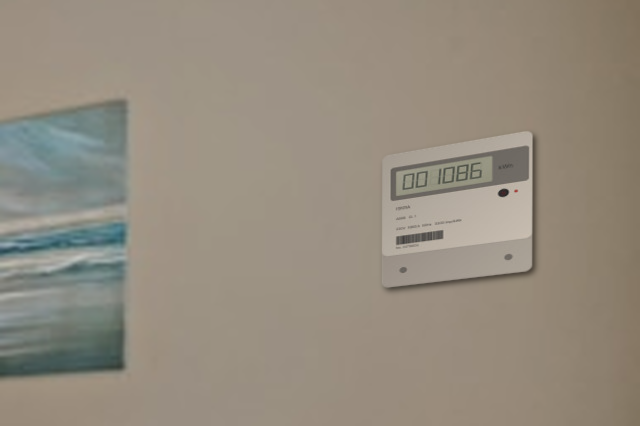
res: 1086; kWh
